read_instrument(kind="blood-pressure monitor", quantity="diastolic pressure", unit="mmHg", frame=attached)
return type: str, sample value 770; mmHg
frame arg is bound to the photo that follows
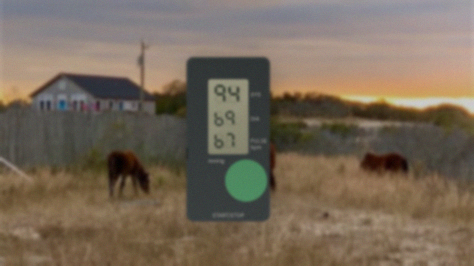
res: 69; mmHg
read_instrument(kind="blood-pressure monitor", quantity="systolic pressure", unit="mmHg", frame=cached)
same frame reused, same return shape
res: 94; mmHg
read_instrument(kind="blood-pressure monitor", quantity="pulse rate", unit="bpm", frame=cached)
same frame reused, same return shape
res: 67; bpm
